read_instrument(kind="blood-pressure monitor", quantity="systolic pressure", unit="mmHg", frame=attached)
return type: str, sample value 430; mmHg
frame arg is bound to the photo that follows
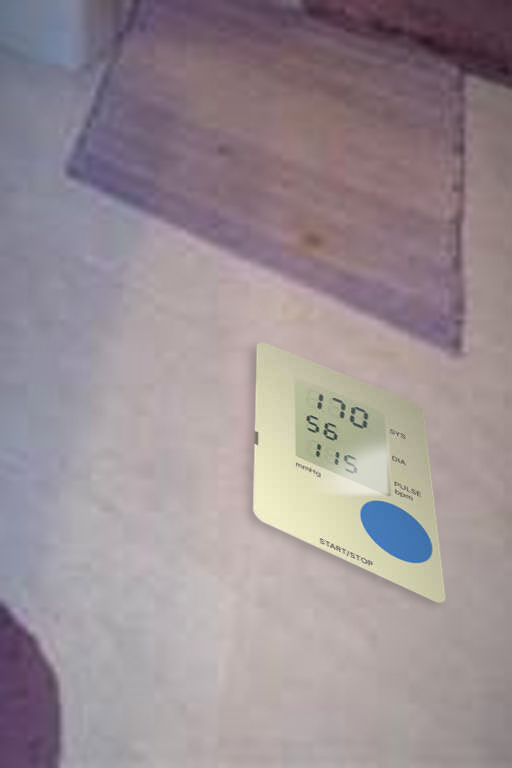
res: 170; mmHg
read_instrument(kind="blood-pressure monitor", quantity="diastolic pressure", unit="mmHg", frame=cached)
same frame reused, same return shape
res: 56; mmHg
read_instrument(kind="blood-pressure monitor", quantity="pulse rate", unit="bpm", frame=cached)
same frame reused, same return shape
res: 115; bpm
